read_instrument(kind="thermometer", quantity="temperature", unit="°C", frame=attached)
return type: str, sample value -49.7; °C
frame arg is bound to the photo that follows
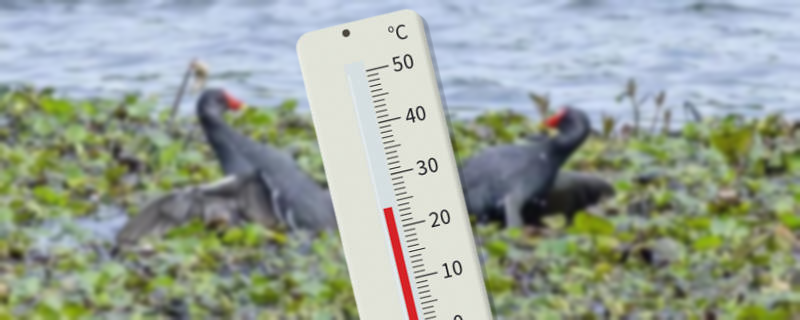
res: 24; °C
